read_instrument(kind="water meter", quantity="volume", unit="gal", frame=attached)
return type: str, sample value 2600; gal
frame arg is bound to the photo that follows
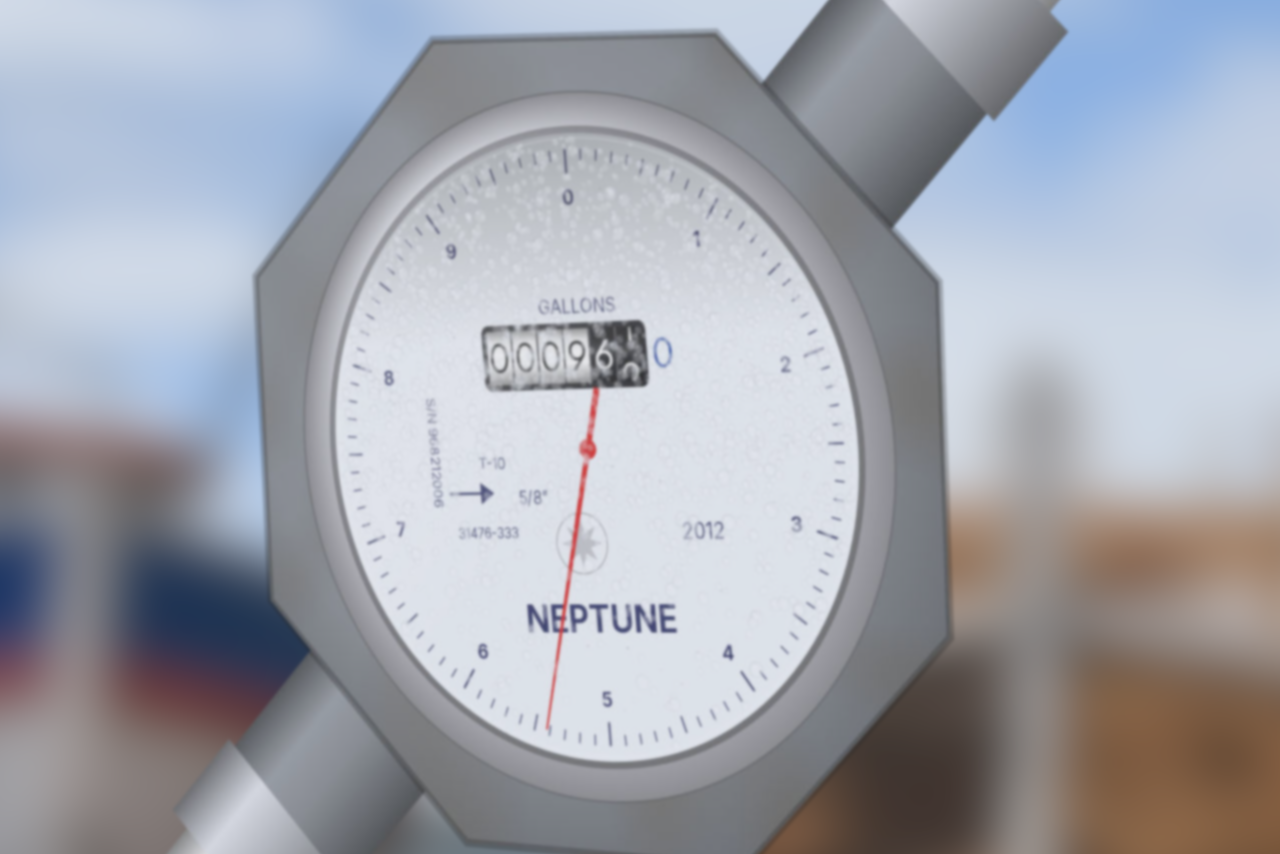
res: 9615.4; gal
